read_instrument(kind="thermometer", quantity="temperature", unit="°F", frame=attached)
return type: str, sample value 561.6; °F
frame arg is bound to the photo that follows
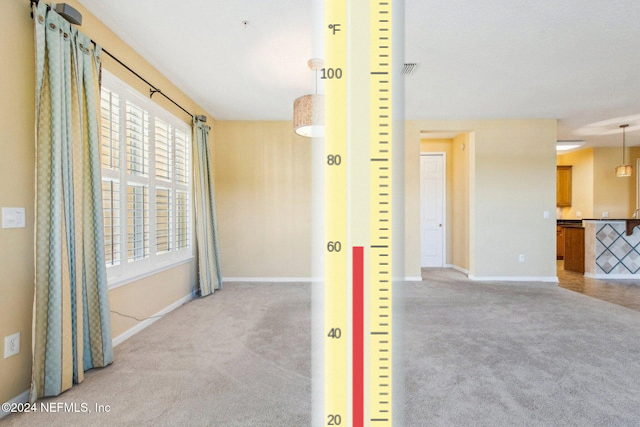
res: 60; °F
